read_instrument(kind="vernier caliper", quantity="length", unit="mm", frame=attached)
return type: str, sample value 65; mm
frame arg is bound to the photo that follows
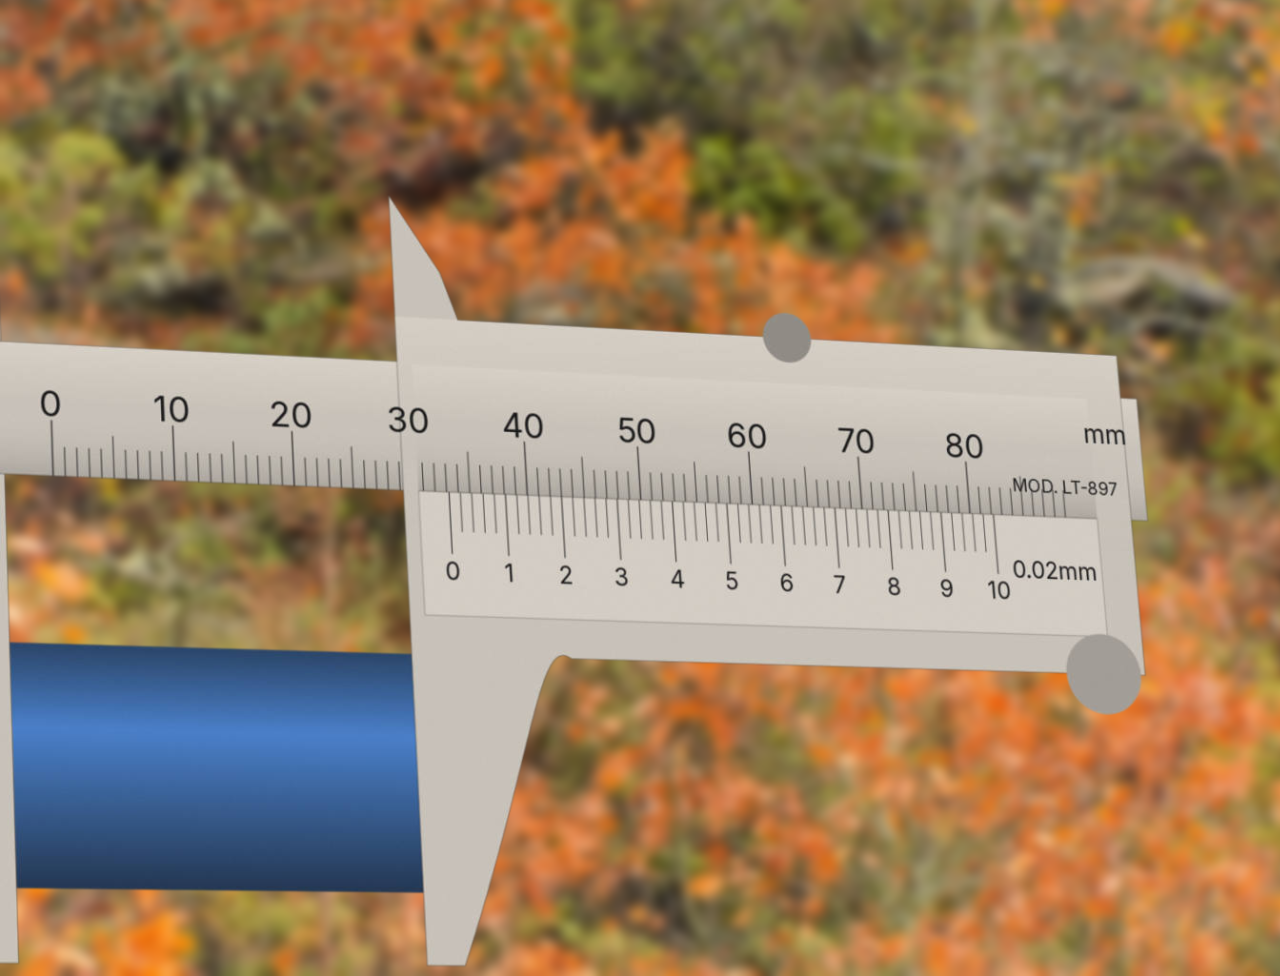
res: 33.2; mm
